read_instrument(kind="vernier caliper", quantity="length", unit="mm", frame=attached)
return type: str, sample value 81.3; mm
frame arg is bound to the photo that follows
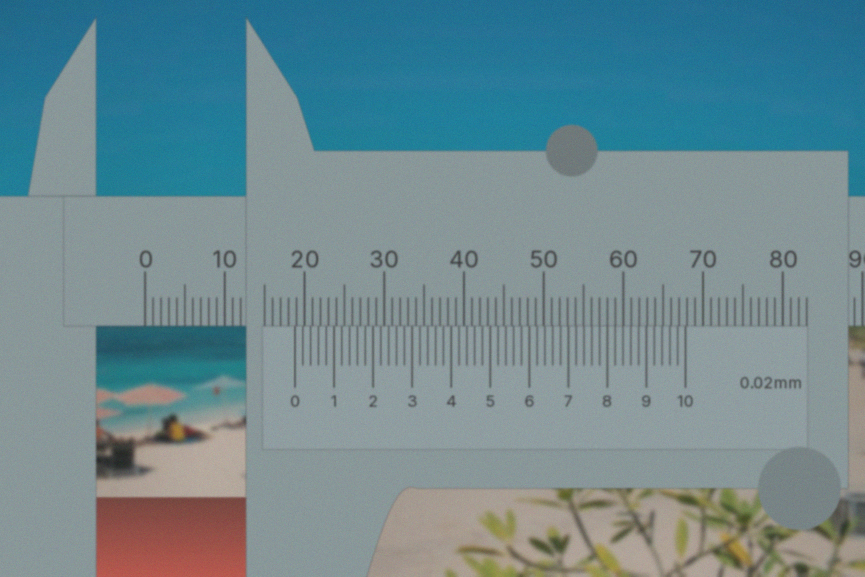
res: 18.8; mm
